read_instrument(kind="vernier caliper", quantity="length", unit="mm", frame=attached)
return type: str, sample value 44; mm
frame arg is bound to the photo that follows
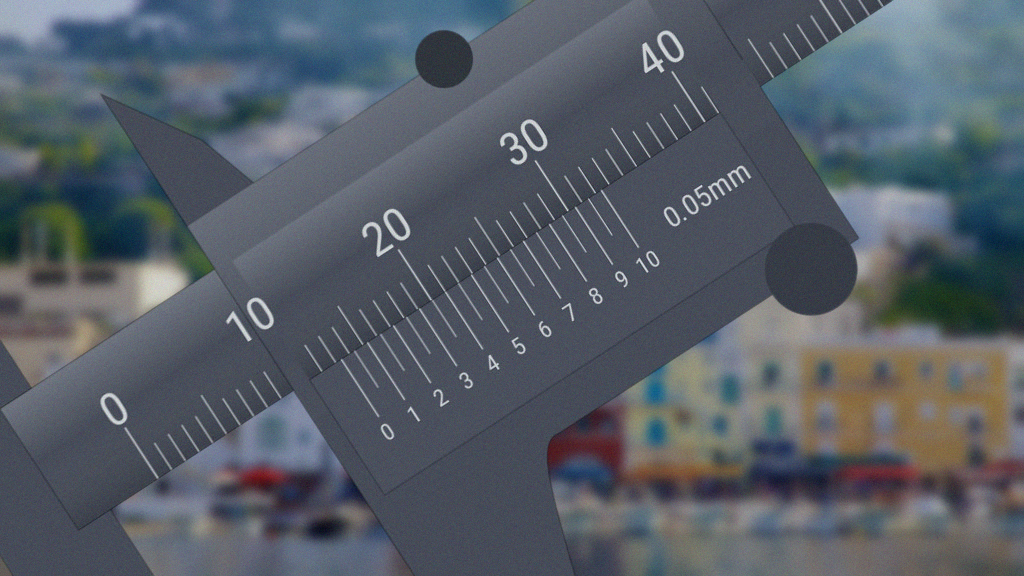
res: 13.4; mm
